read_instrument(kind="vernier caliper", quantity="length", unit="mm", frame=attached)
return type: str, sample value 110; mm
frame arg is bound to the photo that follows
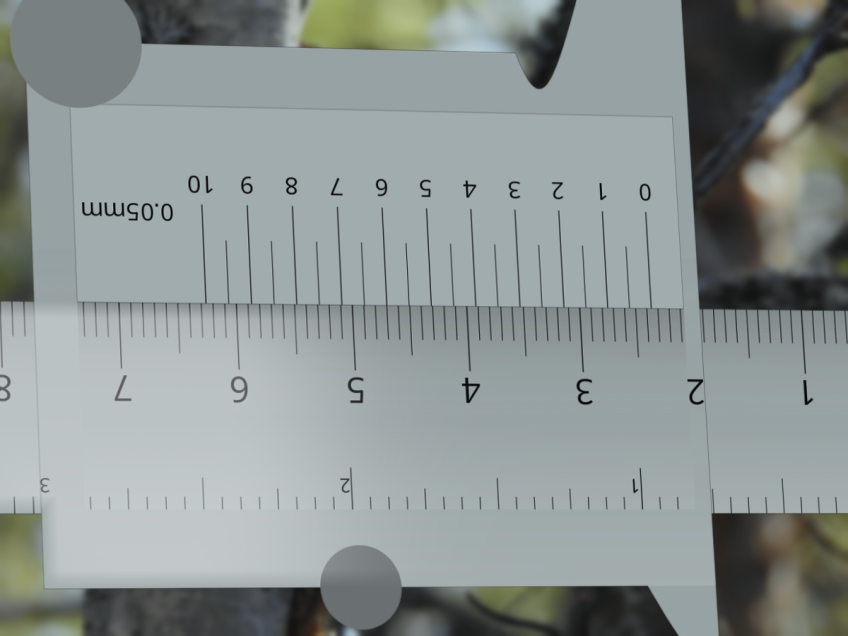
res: 23.6; mm
